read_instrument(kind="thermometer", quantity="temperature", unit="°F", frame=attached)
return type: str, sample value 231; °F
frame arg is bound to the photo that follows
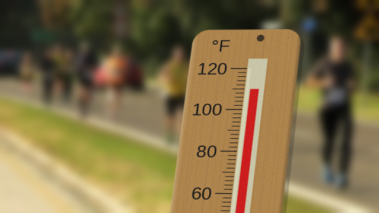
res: 110; °F
